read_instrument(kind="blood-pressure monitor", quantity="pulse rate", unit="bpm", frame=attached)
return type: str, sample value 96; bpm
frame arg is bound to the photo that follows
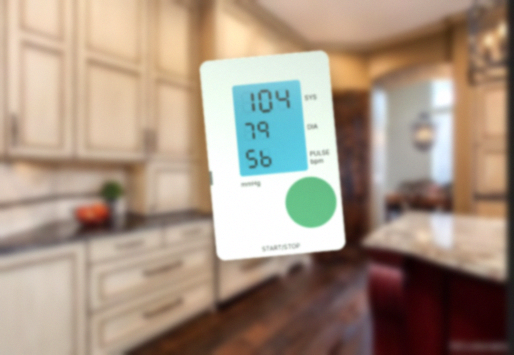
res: 56; bpm
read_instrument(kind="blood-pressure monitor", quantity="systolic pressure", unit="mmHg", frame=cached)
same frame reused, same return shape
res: 104; mmHg
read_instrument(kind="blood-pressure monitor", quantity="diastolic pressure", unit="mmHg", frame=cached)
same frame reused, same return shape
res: 79; mmHg
